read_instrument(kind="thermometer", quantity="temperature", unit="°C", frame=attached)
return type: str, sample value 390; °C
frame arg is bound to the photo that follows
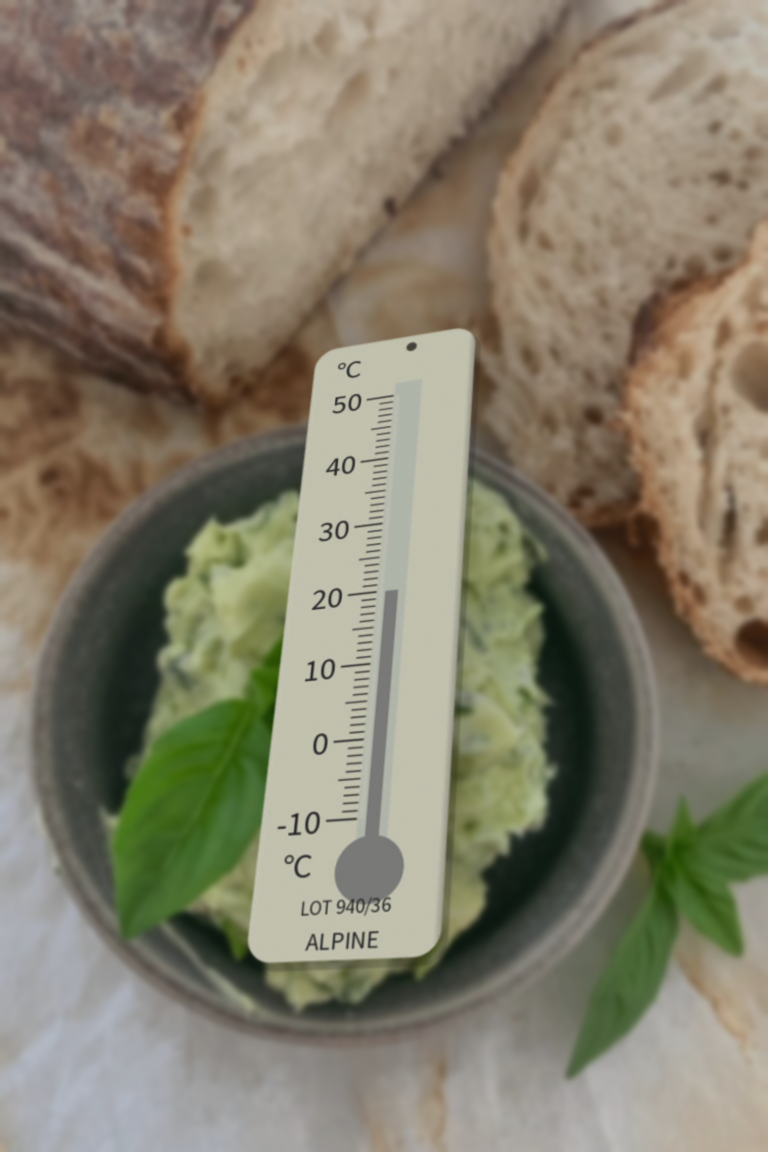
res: 20; °C
